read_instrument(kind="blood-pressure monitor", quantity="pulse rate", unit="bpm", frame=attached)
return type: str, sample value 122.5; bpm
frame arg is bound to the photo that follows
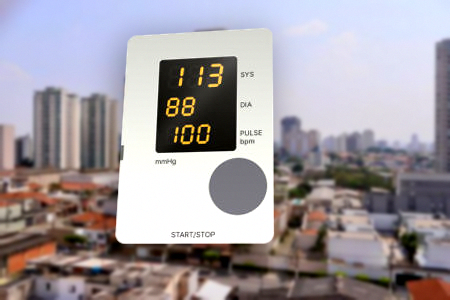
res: 100; bpm
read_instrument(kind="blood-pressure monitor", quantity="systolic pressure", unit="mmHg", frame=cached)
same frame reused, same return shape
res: 113; mmHg
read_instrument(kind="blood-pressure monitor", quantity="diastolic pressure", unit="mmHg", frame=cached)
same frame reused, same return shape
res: 88; mmHg
